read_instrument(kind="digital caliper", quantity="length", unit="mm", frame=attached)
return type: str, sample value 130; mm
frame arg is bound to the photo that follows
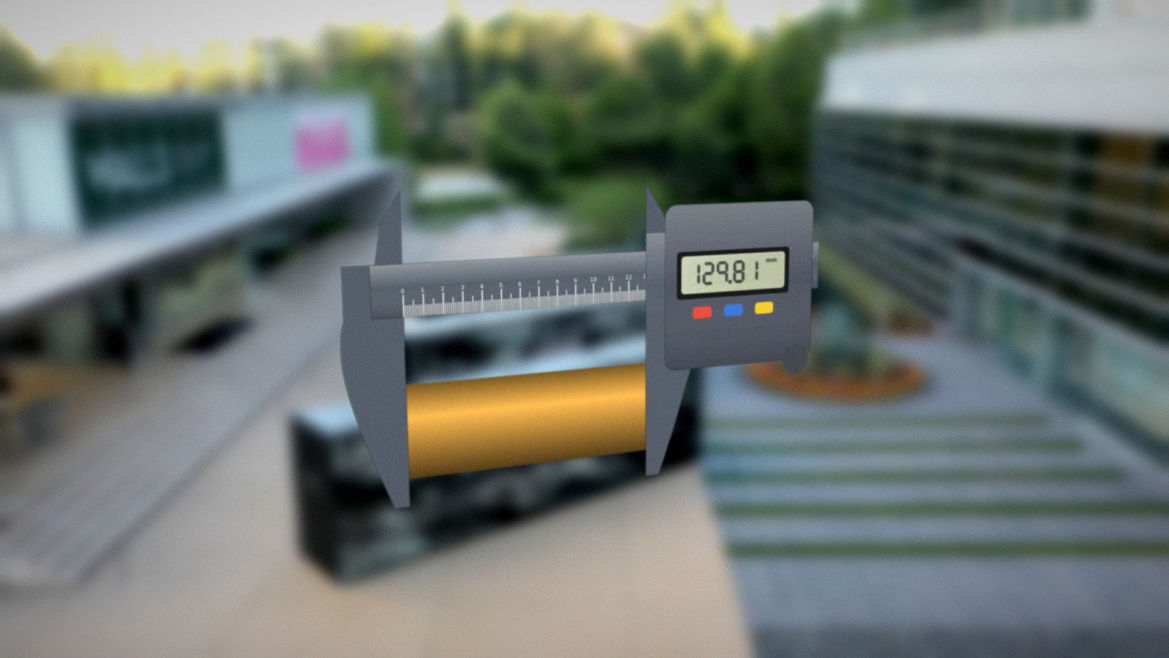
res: 129.81; mm
